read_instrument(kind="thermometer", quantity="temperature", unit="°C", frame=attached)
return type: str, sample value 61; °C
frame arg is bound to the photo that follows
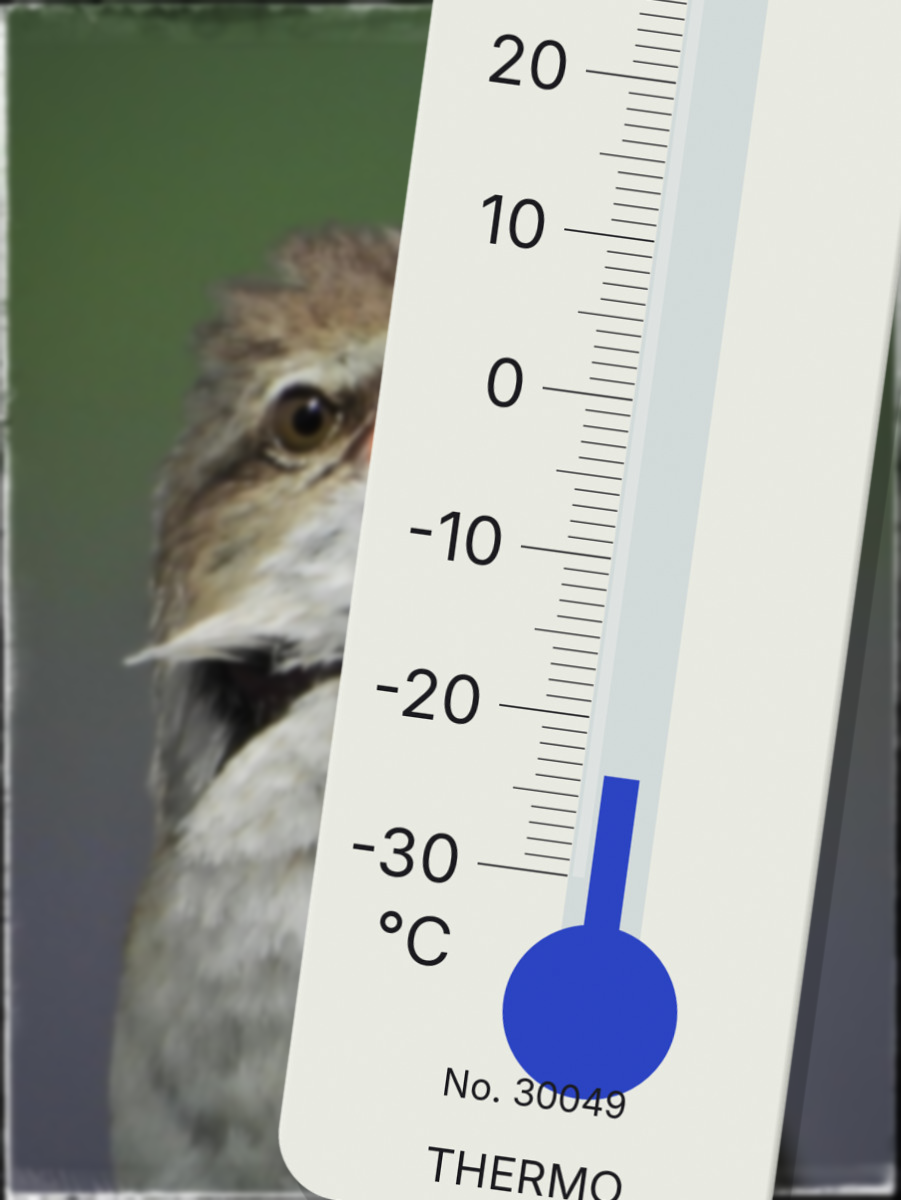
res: -23.5; °C
